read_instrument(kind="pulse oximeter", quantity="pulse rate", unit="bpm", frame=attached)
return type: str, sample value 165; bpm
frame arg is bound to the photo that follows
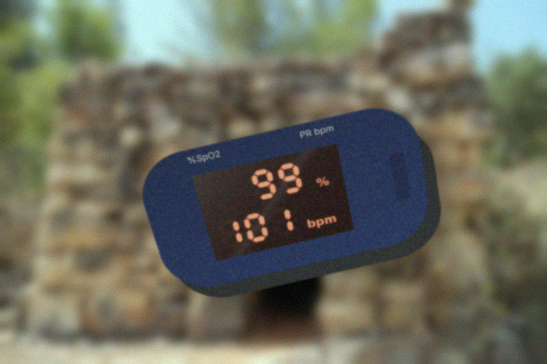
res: 101; bpm
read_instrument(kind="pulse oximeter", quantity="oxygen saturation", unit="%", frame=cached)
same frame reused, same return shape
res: 99; %
